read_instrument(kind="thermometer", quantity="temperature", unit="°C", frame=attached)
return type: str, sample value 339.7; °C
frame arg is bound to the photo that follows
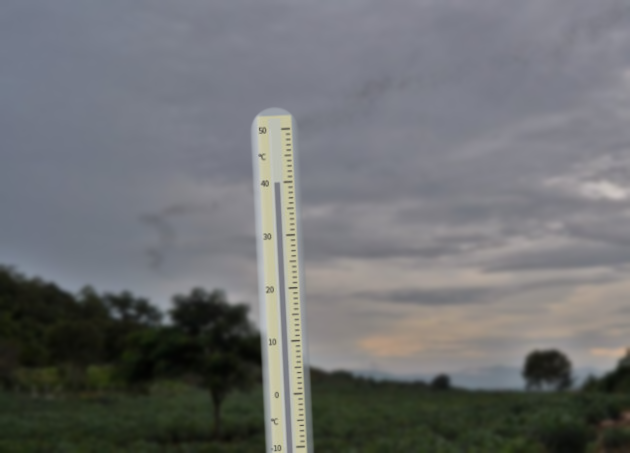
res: 40; °C
